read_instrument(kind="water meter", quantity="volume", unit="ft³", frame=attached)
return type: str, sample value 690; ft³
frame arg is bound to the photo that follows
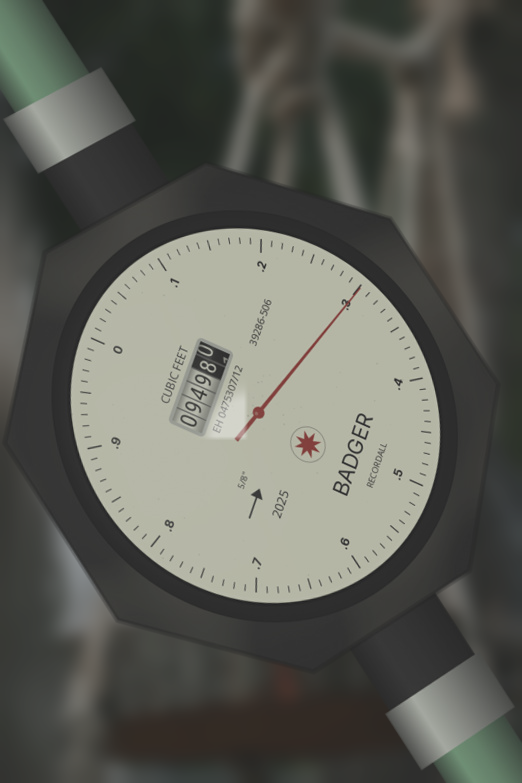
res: 94980.30; ft³
